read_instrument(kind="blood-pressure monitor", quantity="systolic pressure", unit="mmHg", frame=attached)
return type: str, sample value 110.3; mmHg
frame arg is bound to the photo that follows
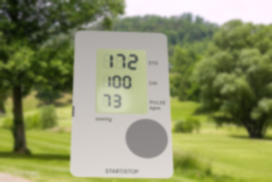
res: 172; mmHg
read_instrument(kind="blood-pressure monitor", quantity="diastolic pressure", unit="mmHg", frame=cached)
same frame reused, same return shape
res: 100; mmHg
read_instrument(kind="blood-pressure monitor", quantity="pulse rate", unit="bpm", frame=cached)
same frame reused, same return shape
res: 73; bpm
